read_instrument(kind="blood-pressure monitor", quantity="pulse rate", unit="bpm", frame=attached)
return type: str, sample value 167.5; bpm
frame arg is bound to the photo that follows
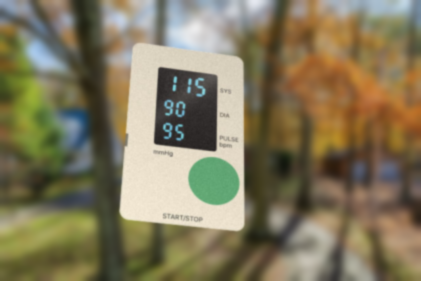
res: 95; bpm
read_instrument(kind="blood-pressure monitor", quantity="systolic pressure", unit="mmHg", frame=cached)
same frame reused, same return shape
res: 115; mmHg
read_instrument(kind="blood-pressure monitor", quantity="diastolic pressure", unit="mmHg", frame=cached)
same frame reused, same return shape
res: 90; mmHg
